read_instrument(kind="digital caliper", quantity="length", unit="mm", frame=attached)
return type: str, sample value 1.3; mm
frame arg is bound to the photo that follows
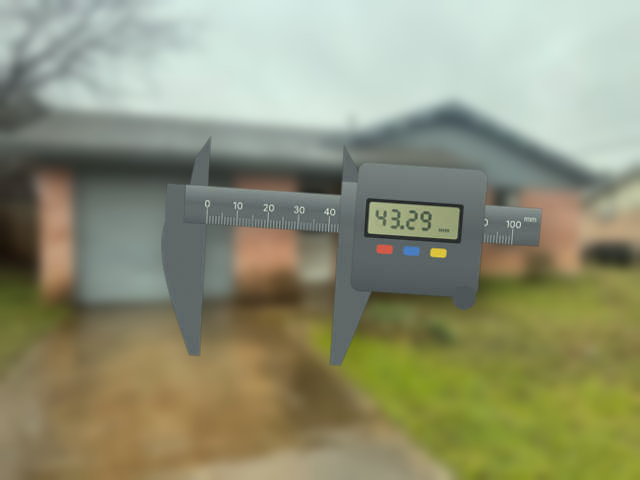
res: 43.29; mm
